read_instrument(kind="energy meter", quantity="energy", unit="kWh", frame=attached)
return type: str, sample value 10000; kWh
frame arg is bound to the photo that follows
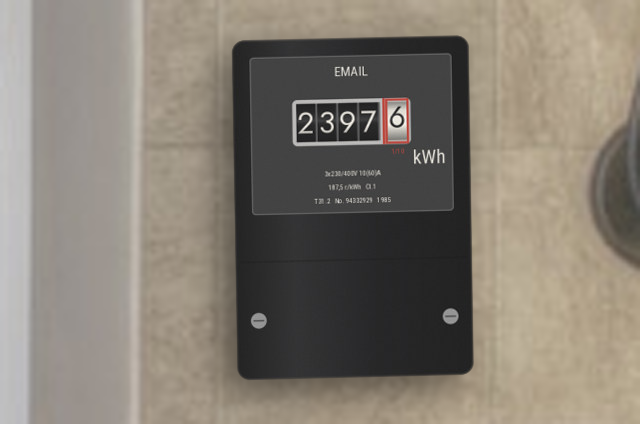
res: 2397.6; kWh
